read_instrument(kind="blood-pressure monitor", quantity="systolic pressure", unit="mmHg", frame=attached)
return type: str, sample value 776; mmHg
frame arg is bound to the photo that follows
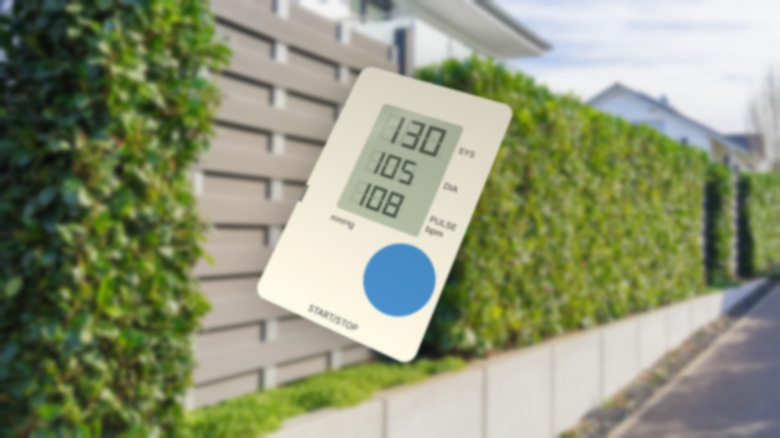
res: 130; mmHg
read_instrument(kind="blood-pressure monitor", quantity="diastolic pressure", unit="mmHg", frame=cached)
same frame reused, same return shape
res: 105; mmHg
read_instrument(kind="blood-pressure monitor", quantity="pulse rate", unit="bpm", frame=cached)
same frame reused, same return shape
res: 108; bpm
